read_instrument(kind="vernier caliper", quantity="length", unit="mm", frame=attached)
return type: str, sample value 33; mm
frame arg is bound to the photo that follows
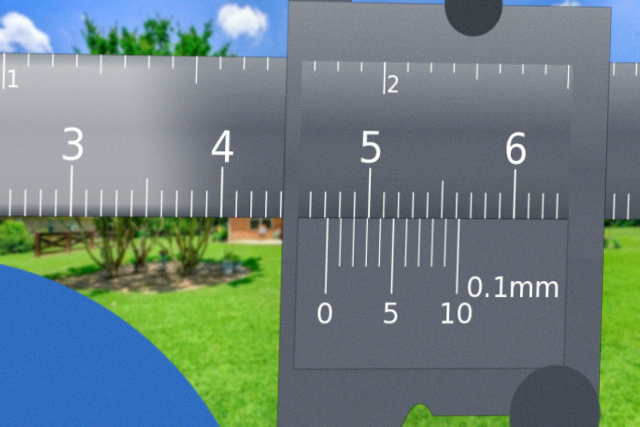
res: 47.2; mm
